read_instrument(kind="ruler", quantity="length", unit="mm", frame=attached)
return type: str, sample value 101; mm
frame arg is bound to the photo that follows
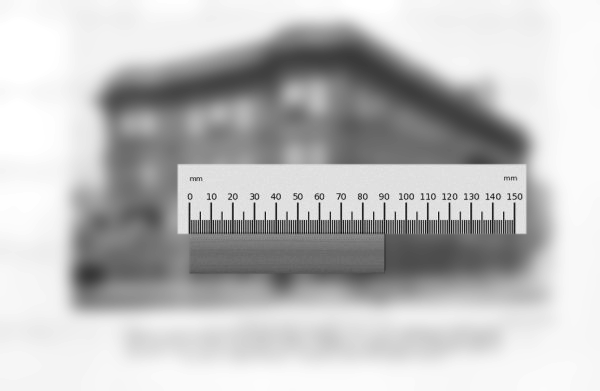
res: 90; mm
